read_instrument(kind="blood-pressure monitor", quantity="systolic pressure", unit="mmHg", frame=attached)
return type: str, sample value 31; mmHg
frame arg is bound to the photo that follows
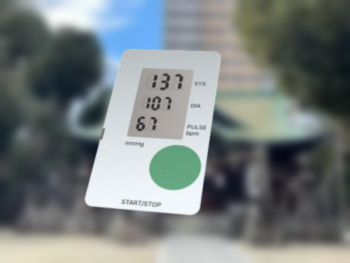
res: 137; mmHg
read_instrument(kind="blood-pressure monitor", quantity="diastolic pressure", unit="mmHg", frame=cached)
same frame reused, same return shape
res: 107; mmHg
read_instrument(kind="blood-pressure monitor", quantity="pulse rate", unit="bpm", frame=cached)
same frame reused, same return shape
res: 67; bpm
